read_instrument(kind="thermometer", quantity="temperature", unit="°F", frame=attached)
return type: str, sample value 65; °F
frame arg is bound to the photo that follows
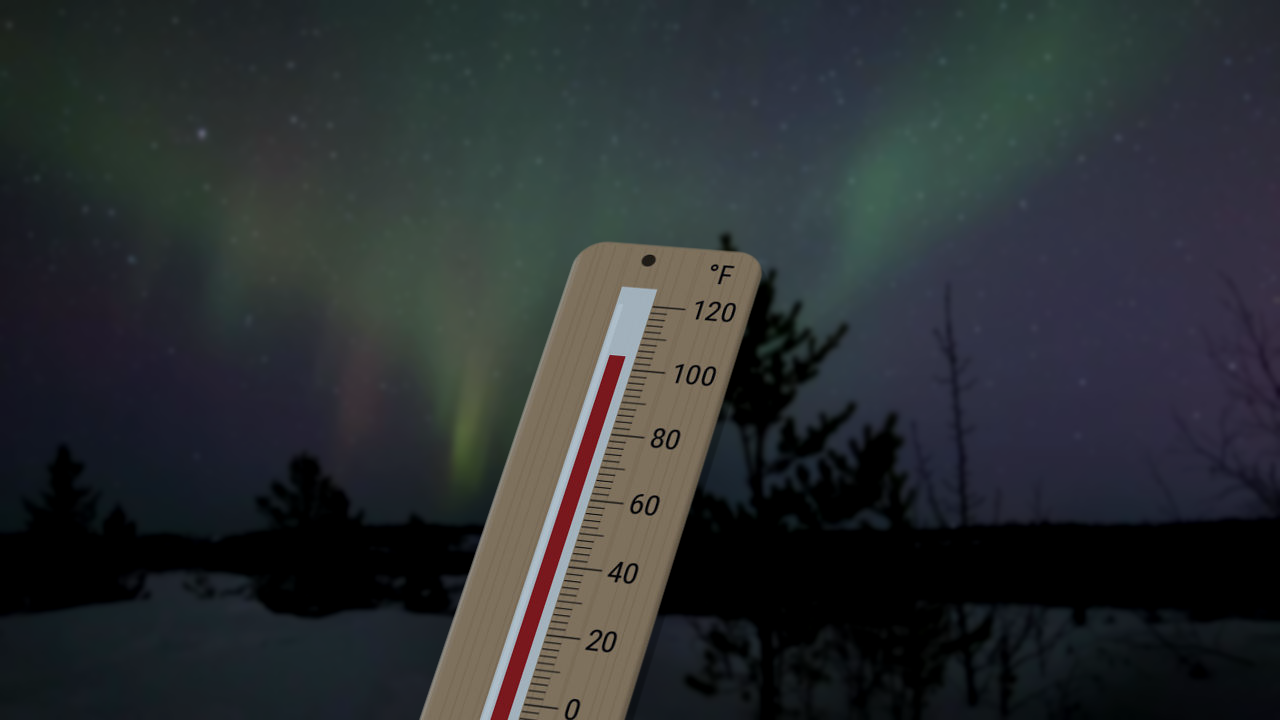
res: 104; °F
